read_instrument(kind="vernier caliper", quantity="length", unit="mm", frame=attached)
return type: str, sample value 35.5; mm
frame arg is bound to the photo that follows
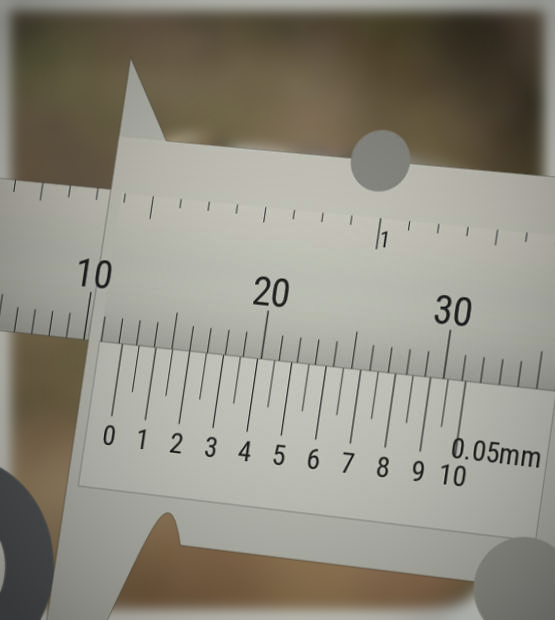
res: 12.2; mm
